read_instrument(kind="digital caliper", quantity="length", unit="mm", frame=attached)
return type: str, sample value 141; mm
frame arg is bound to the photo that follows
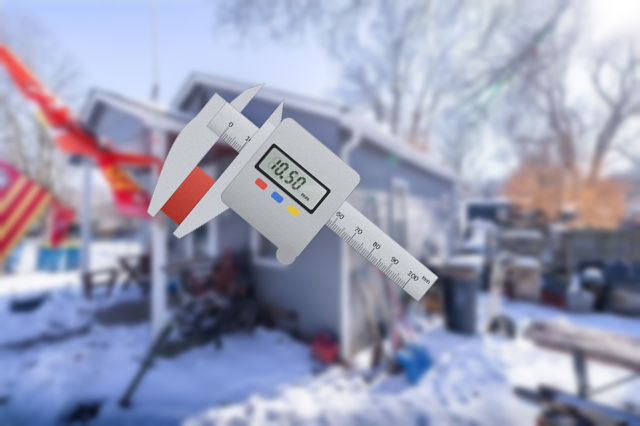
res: 10.50; mm
